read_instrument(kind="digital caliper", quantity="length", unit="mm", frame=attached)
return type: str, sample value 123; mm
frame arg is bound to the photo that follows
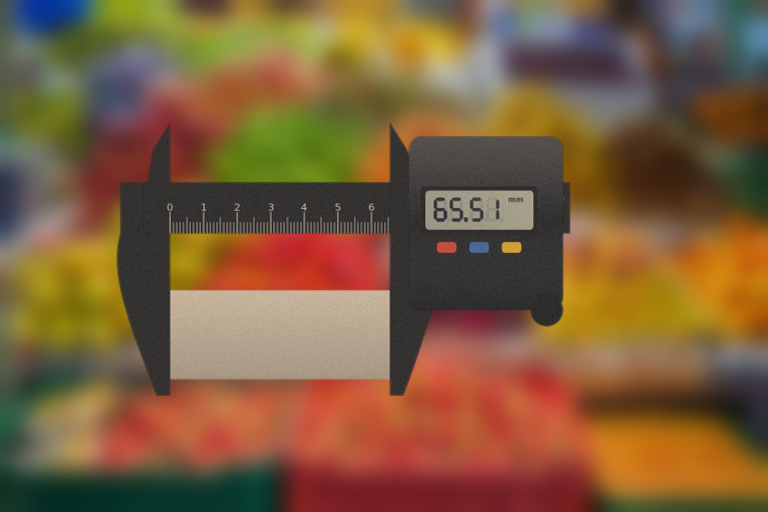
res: 65.51; mm
